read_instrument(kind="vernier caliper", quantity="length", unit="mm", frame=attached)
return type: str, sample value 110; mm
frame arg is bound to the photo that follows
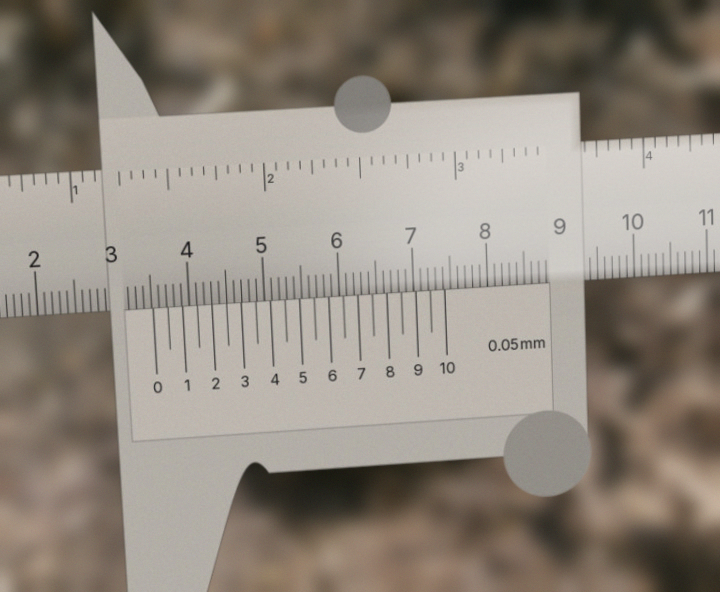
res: 35.2; mm
